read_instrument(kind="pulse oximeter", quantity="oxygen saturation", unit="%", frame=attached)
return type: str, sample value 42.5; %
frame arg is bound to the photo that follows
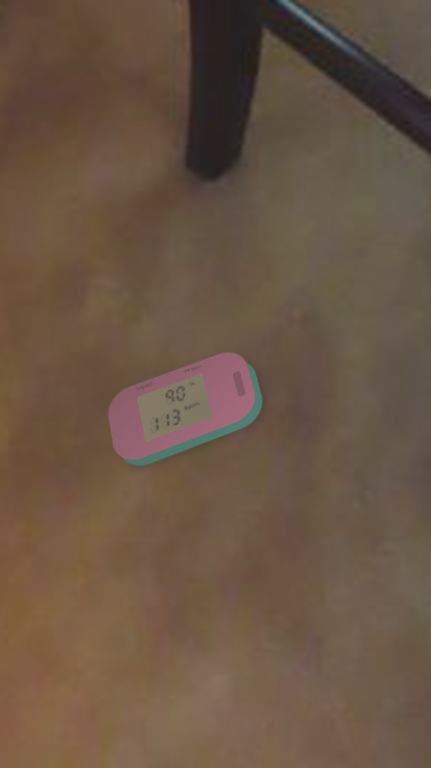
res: 90; %
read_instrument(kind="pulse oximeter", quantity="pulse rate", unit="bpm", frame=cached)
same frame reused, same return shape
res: 113; bpm
